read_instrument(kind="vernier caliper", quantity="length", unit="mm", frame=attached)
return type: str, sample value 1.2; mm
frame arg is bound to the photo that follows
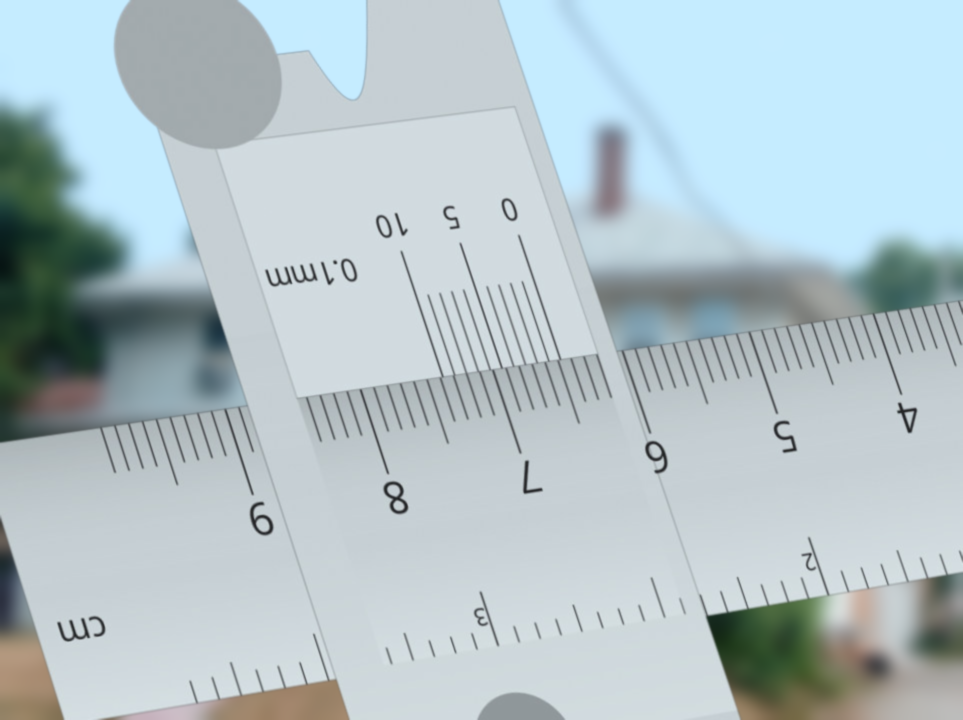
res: 64.8; mm
